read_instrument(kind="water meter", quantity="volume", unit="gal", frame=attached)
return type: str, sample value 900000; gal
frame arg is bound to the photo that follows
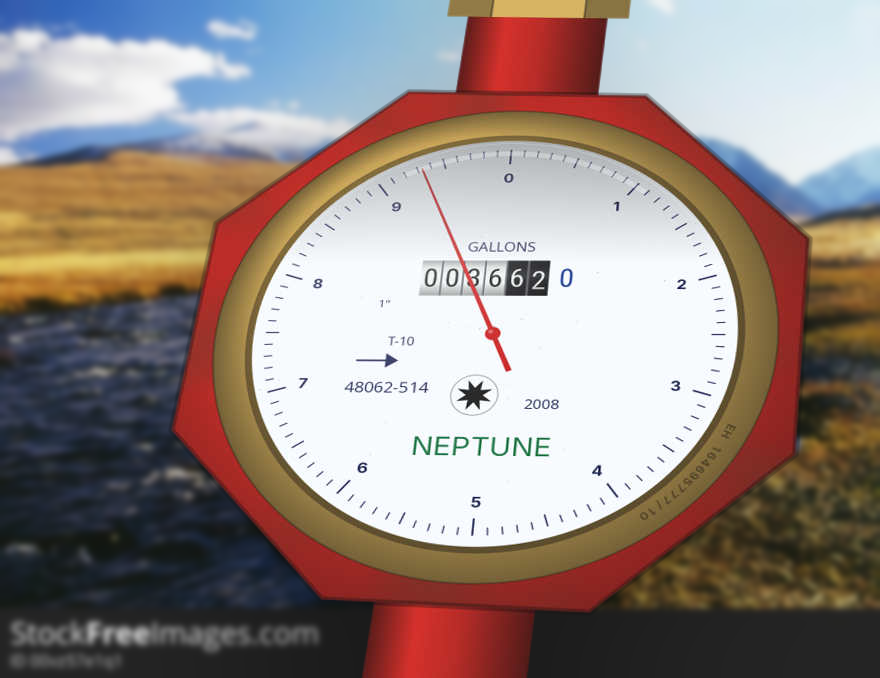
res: 36619.3; gal
